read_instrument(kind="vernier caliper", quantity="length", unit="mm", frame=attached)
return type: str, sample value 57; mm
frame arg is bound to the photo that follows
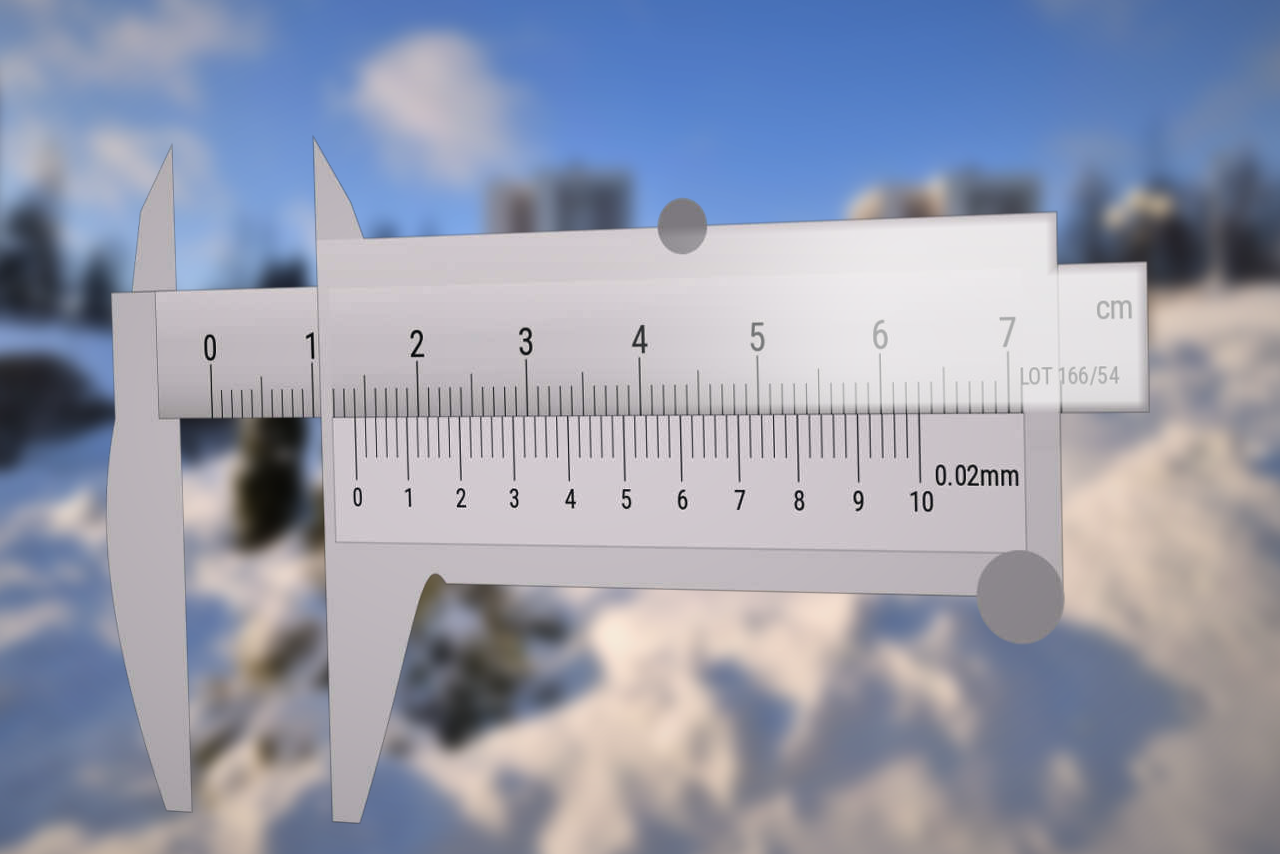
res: 14.0; mm
